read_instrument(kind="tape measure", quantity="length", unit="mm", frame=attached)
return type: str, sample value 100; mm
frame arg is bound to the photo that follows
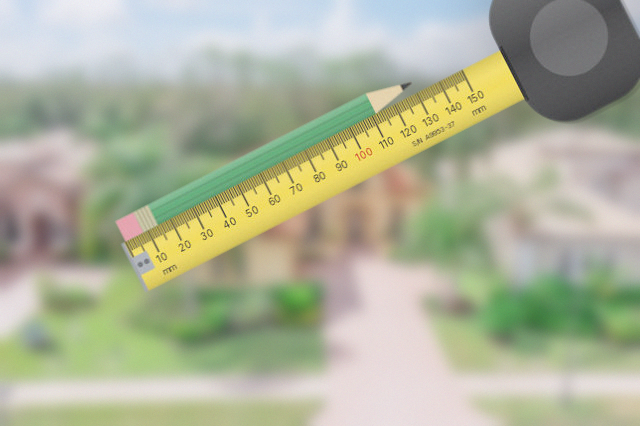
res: 130; mm
